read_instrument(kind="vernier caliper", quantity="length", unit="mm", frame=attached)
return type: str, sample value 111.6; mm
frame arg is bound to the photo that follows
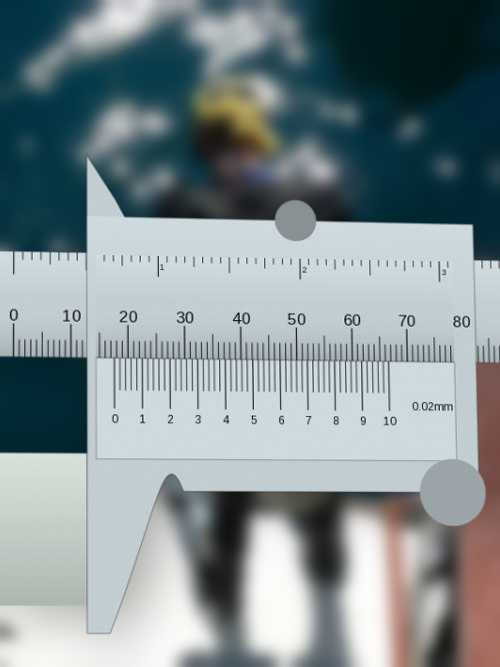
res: 17.6; mm
